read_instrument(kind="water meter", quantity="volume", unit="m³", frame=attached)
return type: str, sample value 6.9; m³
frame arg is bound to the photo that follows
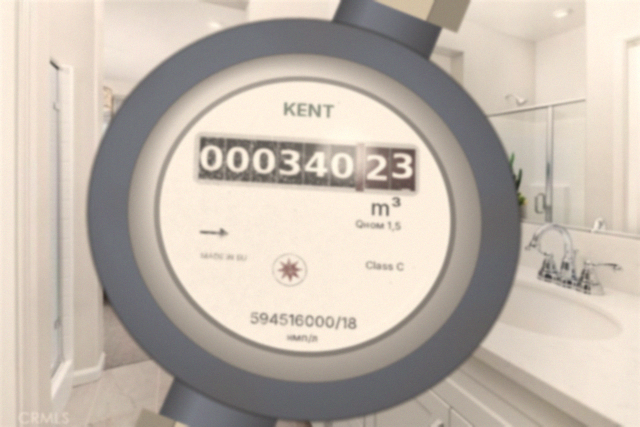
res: 340.23; m³
